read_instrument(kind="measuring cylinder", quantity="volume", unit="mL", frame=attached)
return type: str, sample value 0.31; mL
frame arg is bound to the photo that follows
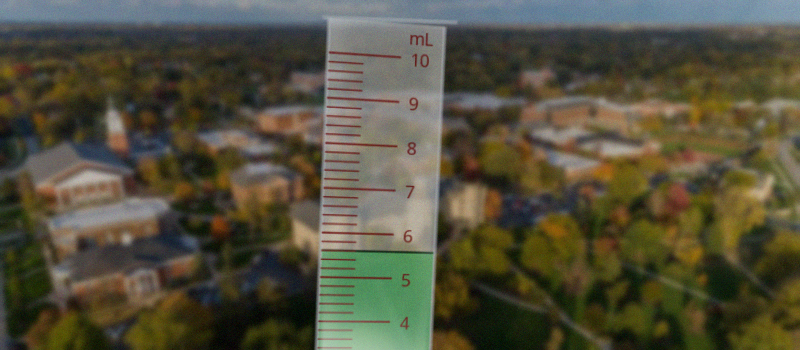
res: 5.6; mL
